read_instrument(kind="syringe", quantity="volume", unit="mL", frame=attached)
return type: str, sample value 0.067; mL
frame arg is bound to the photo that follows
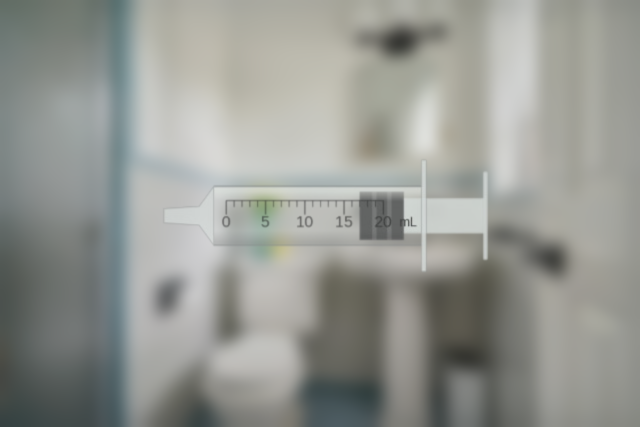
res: 17; mL
